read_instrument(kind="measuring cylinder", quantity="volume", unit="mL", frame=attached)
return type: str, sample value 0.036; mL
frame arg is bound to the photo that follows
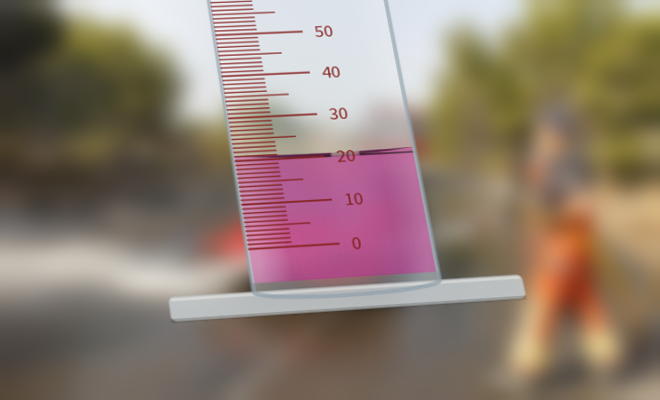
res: 20; mL
